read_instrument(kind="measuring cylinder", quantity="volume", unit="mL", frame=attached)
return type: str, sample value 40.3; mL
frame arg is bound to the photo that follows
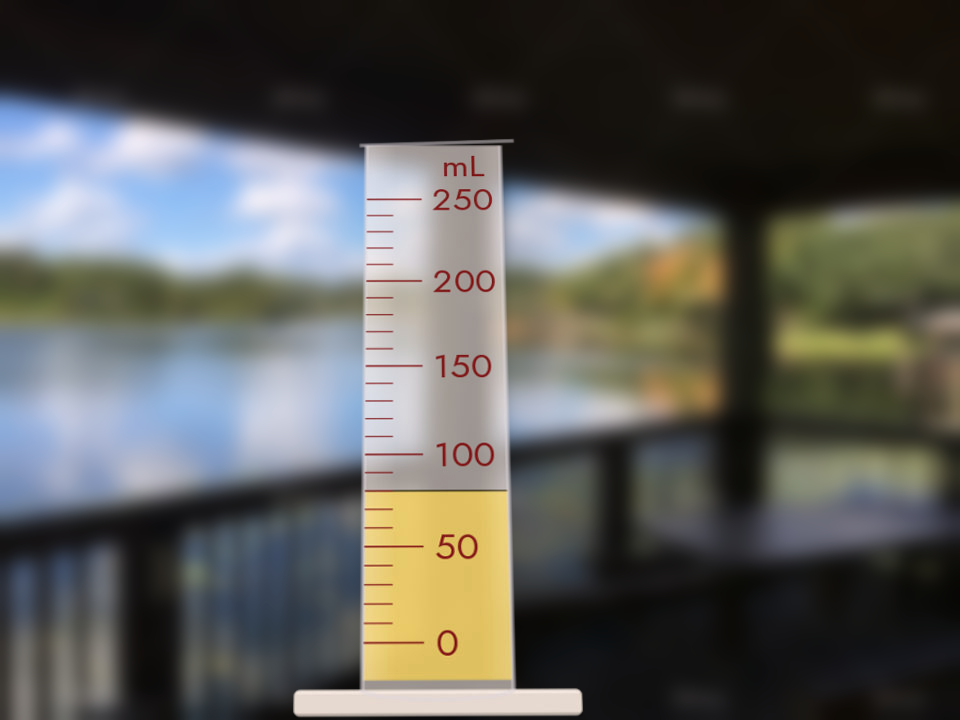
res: 80; mL
